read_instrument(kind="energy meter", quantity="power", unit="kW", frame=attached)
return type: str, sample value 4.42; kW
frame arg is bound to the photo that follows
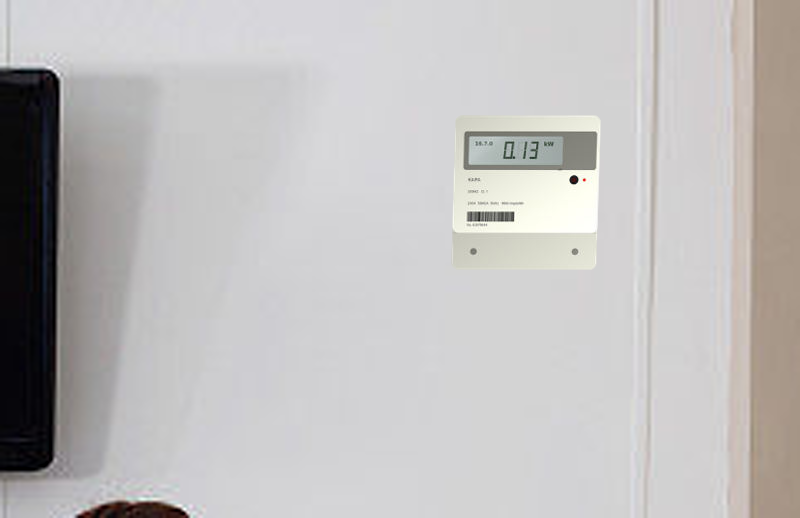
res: 0.13; kW
